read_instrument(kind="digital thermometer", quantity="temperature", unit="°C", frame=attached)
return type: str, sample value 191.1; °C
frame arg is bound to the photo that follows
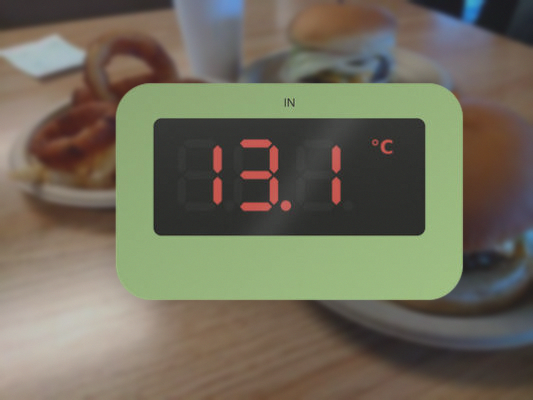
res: 13.1; °C
